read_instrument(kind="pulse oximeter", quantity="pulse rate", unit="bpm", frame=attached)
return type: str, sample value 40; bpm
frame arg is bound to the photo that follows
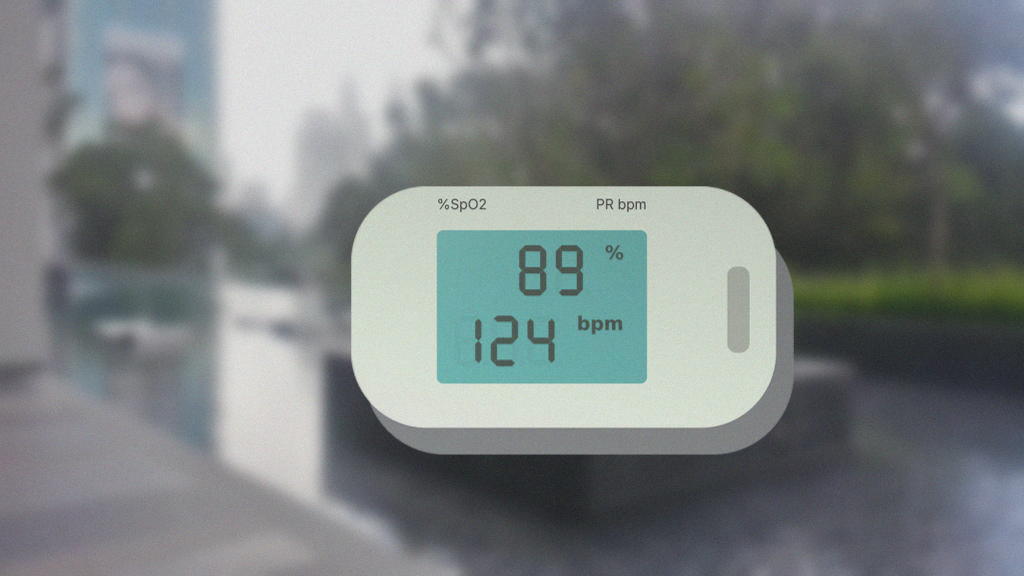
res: 124; bpm
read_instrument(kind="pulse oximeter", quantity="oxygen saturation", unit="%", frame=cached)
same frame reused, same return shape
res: 89; %
